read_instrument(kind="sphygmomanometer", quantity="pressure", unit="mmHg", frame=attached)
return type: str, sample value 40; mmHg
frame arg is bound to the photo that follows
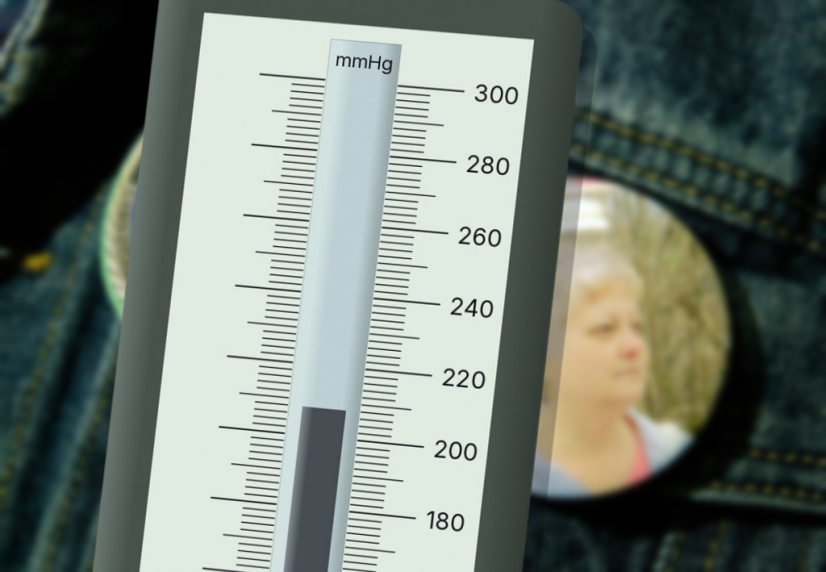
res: 208; mmHg
